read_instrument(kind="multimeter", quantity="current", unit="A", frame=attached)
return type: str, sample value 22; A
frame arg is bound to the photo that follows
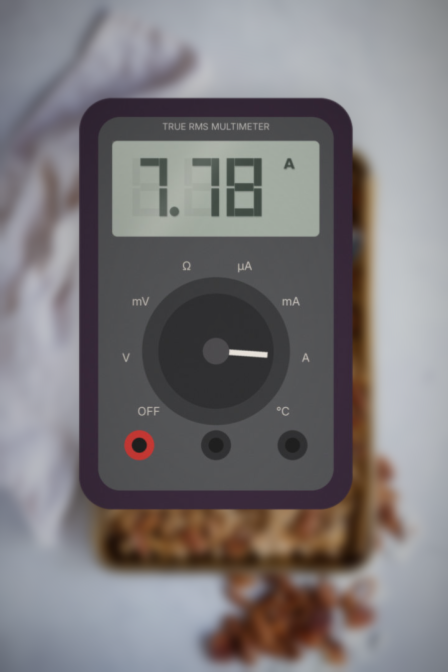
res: 7.78; A
